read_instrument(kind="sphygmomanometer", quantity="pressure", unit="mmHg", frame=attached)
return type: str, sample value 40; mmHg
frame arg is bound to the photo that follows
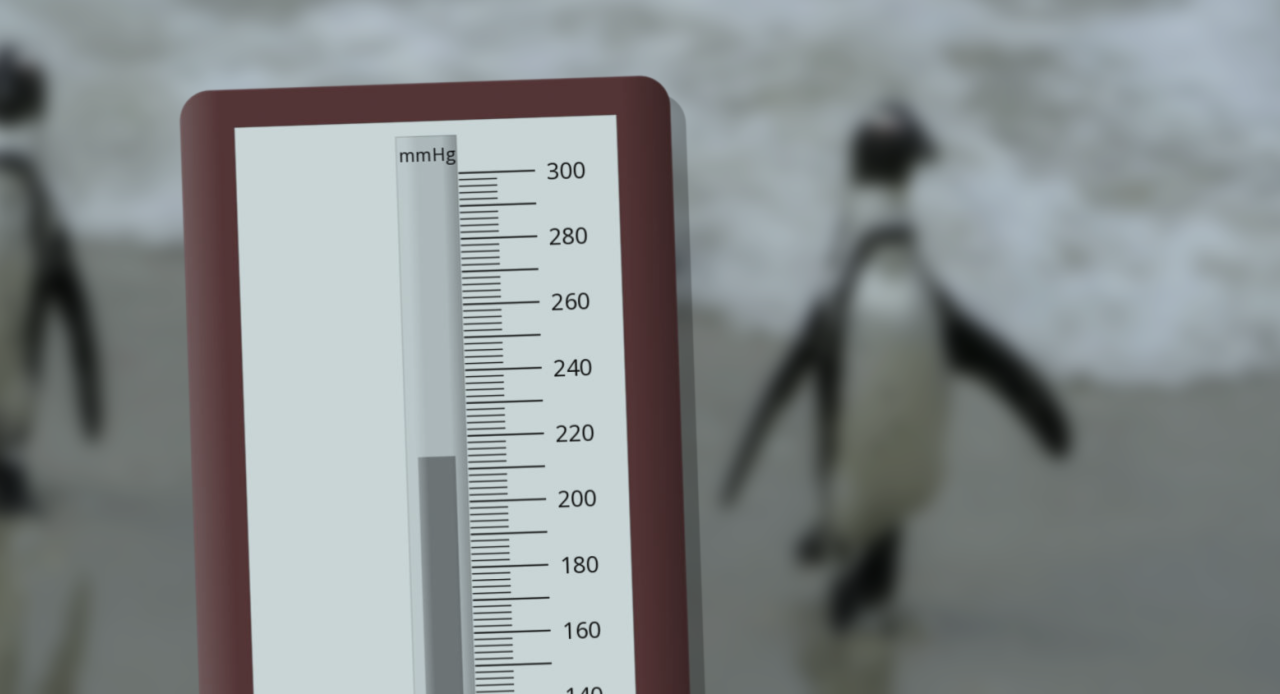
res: 214; mmHg
